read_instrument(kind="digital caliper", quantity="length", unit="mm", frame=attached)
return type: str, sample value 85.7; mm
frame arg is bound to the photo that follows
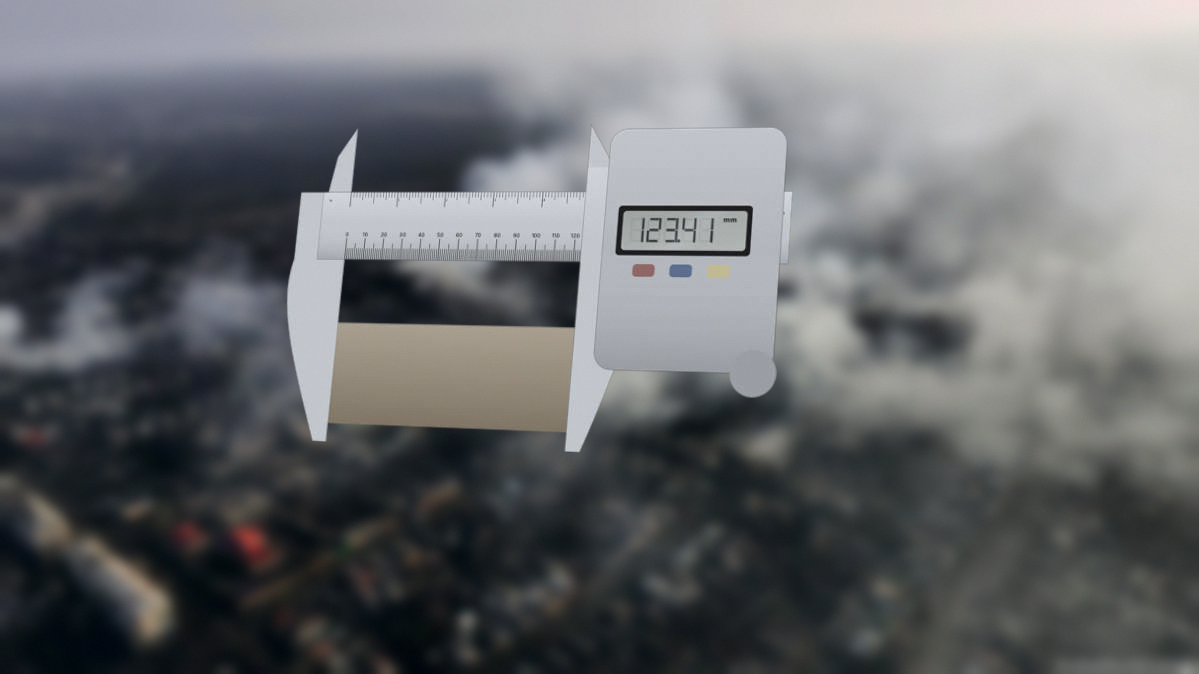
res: 123.41; mm
